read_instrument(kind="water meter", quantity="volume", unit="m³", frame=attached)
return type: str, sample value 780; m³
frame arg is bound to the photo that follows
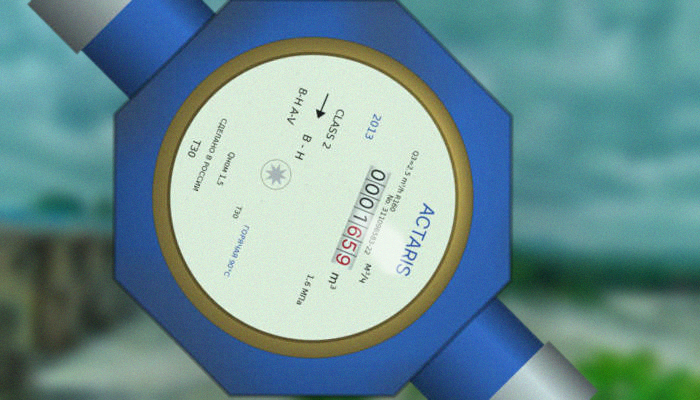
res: 1.659; m³
